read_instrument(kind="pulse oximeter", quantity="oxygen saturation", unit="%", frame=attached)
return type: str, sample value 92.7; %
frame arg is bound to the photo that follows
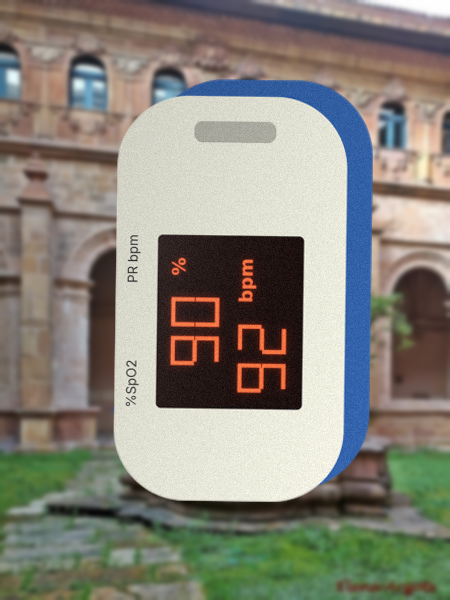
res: 90; %
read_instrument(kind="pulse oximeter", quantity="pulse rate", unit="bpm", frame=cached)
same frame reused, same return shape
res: 92; bpm
